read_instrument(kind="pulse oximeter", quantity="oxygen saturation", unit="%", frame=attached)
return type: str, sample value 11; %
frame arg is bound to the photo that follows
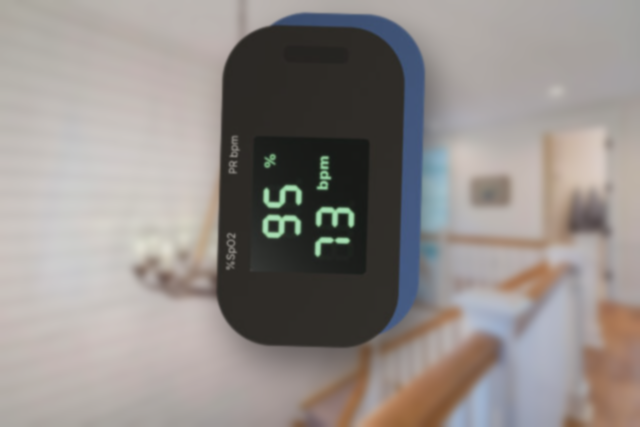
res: 95; %
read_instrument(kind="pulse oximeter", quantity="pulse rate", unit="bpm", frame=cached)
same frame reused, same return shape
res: 73; bpm
